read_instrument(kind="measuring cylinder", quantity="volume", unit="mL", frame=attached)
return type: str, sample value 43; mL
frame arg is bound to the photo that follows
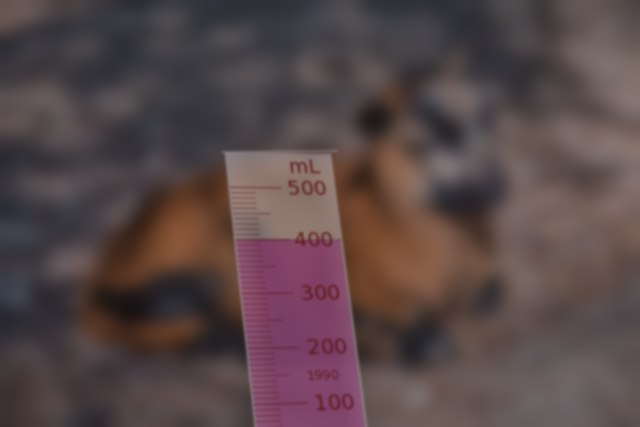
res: 400; mL
